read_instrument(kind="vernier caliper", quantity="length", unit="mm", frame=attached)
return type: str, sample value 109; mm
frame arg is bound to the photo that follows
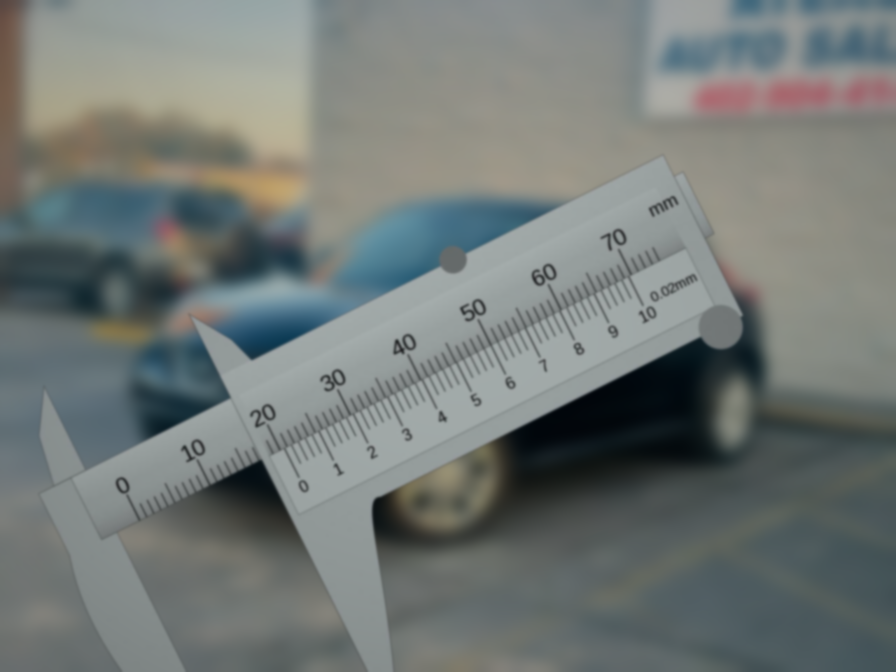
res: 20.6; mm
